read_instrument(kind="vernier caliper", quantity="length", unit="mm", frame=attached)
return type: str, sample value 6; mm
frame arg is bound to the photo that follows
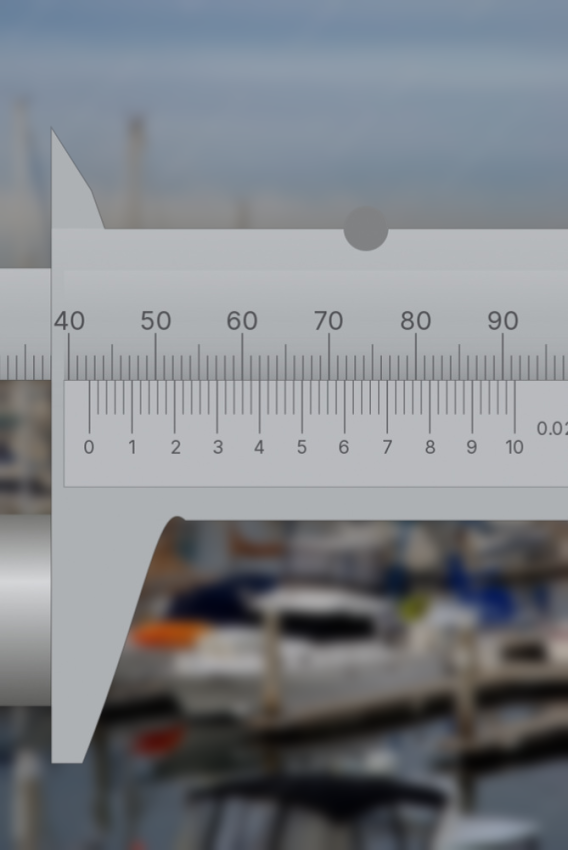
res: 42.4; mm
